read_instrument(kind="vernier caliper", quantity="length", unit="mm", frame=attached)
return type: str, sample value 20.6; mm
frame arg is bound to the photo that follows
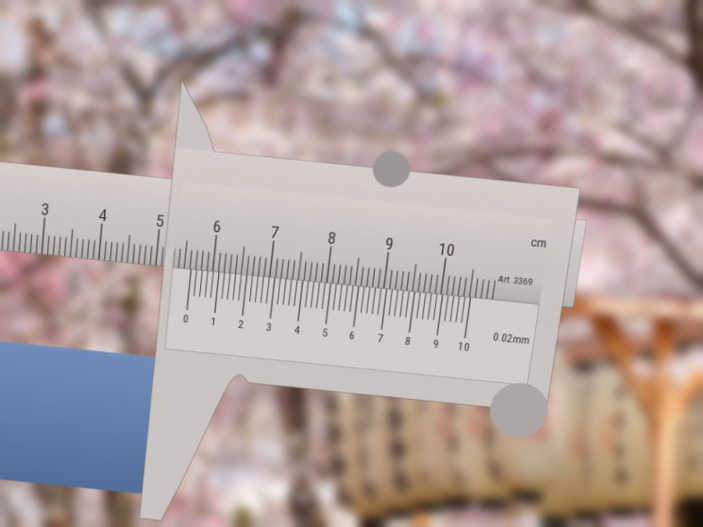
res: 56.2; mm
